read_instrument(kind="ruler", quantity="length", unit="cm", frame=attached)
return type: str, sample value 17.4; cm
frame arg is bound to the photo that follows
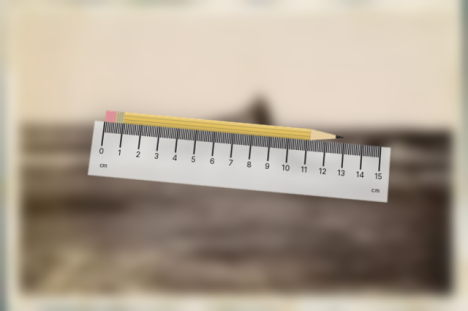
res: 13; cm
